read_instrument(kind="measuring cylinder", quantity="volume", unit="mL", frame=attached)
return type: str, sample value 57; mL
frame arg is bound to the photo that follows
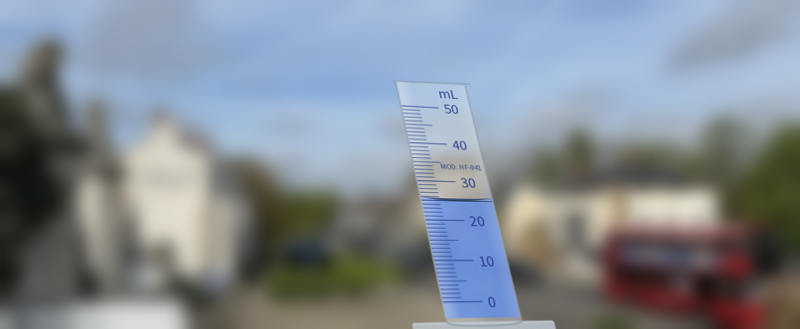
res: 25; mL
